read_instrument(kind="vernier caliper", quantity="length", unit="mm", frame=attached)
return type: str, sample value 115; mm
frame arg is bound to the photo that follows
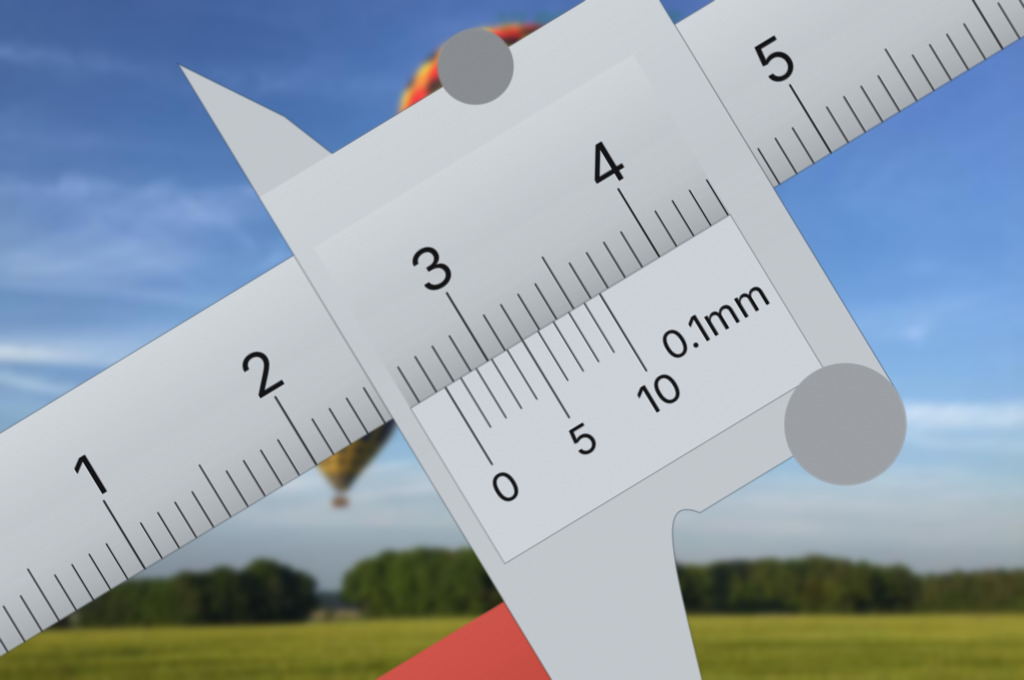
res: 27.5; mm
